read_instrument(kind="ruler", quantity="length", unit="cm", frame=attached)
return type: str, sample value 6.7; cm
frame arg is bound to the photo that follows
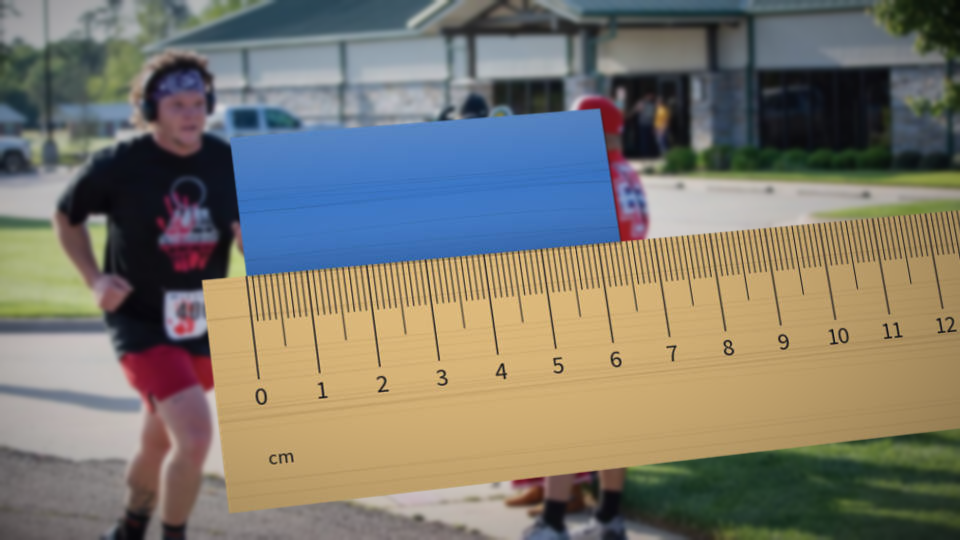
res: 6.4; cm
